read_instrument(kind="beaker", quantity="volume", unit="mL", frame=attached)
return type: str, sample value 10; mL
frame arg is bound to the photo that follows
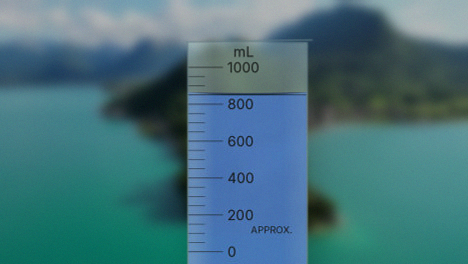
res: 850; mL
